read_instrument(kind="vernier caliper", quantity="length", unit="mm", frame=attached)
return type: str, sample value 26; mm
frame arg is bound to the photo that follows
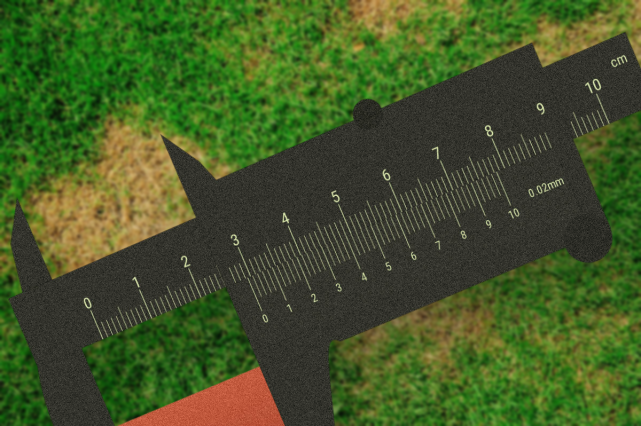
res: 29.4; mm
